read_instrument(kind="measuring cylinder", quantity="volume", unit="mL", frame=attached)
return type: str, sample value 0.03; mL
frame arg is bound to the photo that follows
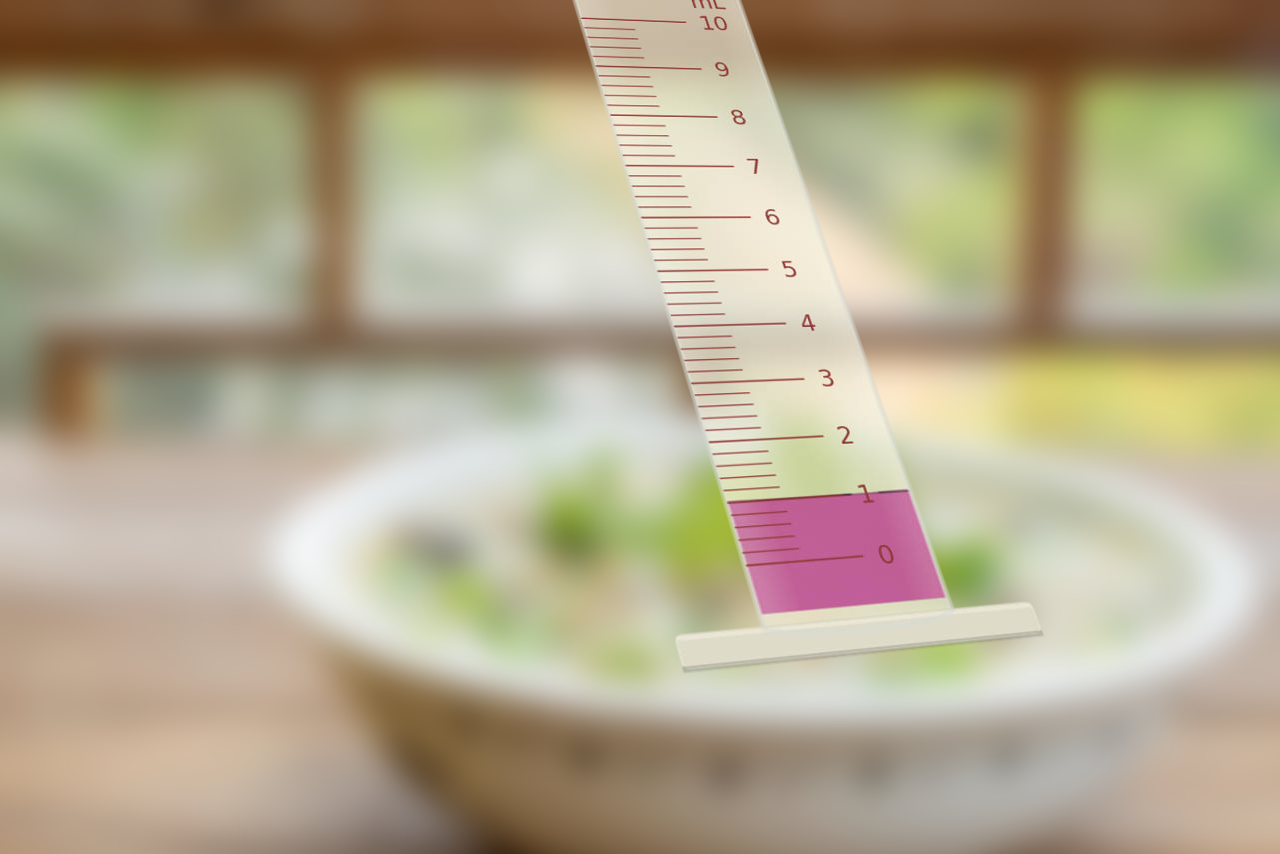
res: 1; mL
